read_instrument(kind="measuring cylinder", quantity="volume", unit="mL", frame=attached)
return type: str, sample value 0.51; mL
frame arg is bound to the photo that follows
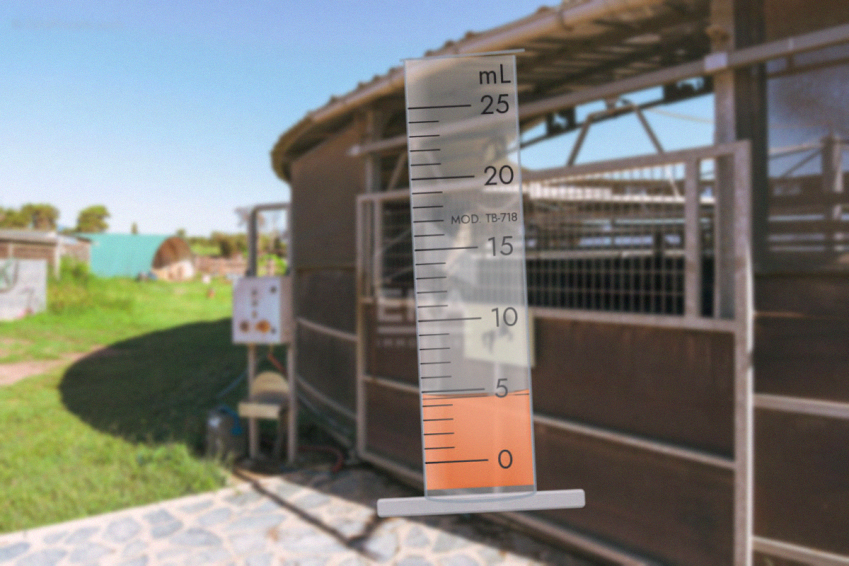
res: 4.5; mL
